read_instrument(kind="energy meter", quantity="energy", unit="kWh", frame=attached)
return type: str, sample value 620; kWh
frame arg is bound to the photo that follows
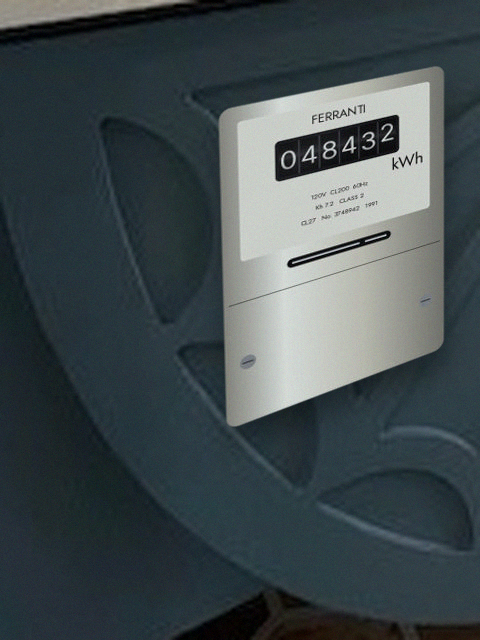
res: 48432; kWh
